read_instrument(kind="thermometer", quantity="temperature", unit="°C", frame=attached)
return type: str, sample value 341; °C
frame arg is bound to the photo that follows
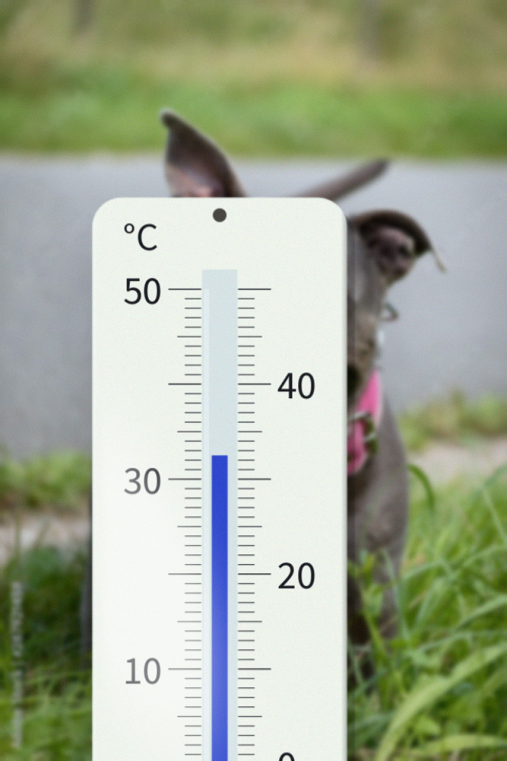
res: 32.5; °C
